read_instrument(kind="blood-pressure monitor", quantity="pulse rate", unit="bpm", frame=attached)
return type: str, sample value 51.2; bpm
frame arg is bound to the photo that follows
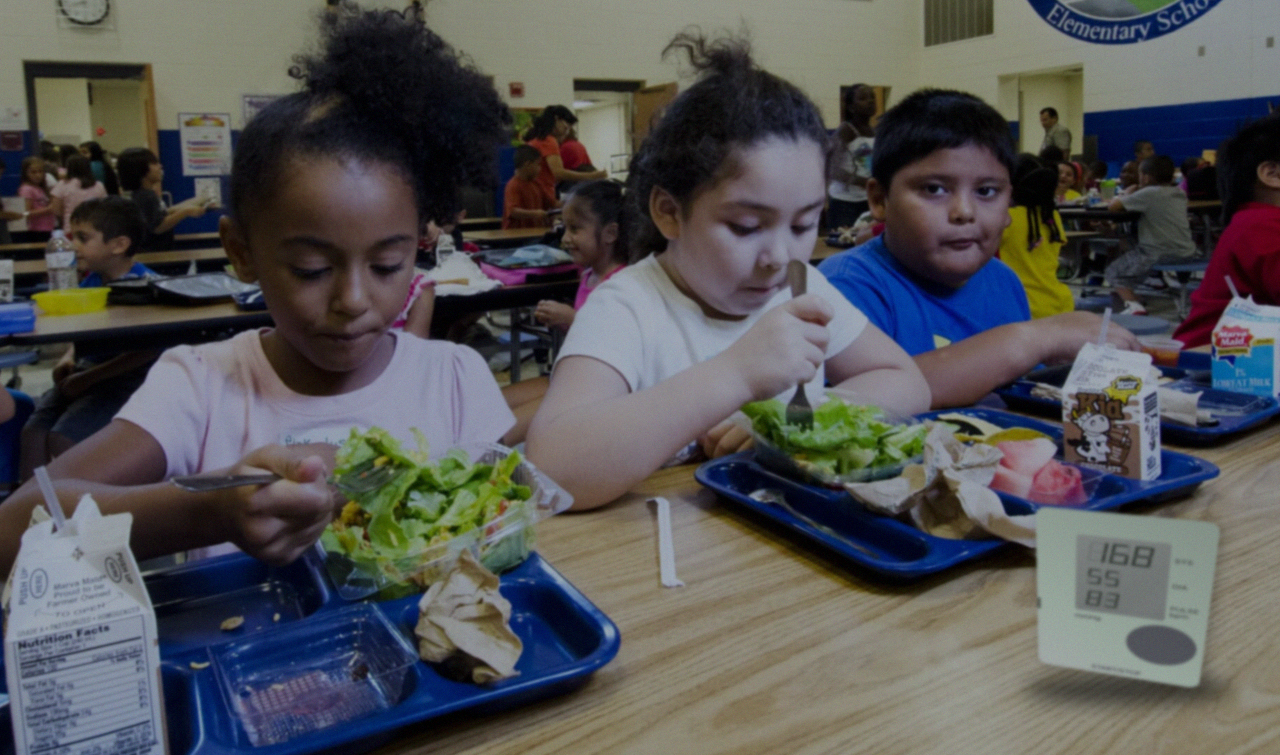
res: 83; bpm
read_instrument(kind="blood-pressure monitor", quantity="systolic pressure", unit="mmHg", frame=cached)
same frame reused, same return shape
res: 168; mmHg
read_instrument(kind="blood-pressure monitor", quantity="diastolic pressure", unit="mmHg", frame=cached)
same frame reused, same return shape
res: 55; mmHg
